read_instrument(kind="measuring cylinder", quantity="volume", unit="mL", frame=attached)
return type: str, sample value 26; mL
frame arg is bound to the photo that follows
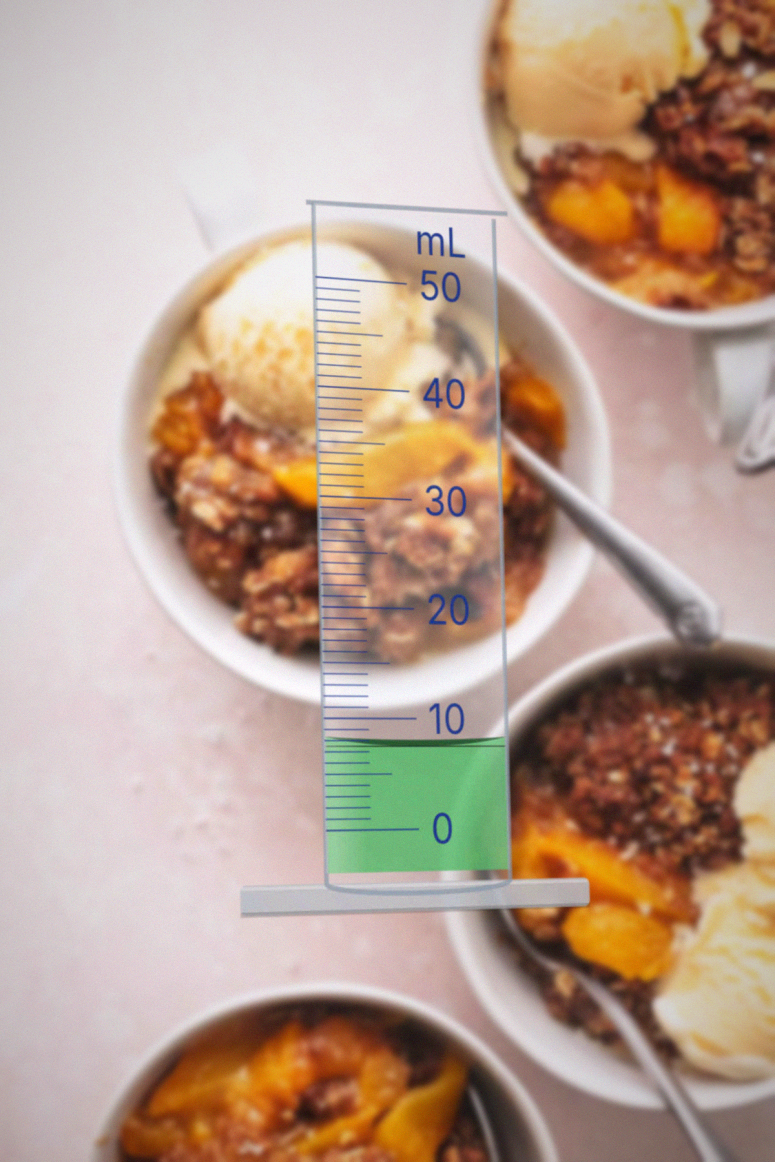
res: 7.5; mL
